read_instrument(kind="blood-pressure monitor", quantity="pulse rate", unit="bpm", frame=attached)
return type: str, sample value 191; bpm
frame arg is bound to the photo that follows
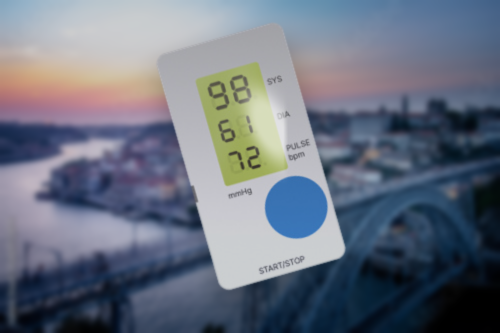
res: 72; bpm
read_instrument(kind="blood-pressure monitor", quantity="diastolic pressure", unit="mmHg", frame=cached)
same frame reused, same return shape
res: 61; mmHg
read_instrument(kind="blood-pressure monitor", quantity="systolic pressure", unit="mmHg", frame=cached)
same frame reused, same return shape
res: 98; mmHg
